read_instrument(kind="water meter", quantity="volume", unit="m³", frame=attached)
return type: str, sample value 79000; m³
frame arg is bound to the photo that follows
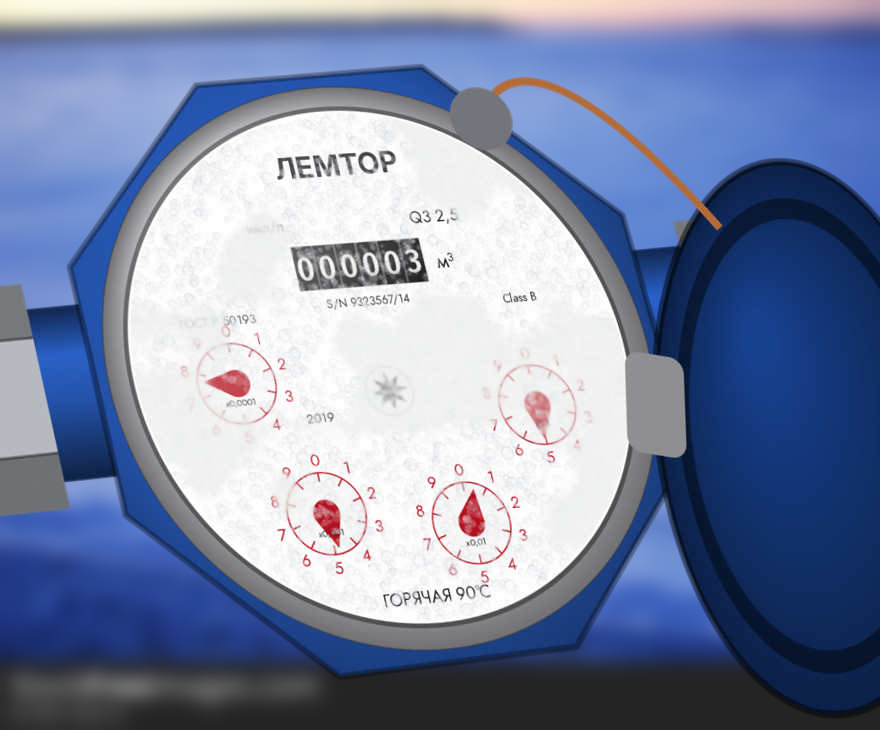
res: 3.5047; m³
